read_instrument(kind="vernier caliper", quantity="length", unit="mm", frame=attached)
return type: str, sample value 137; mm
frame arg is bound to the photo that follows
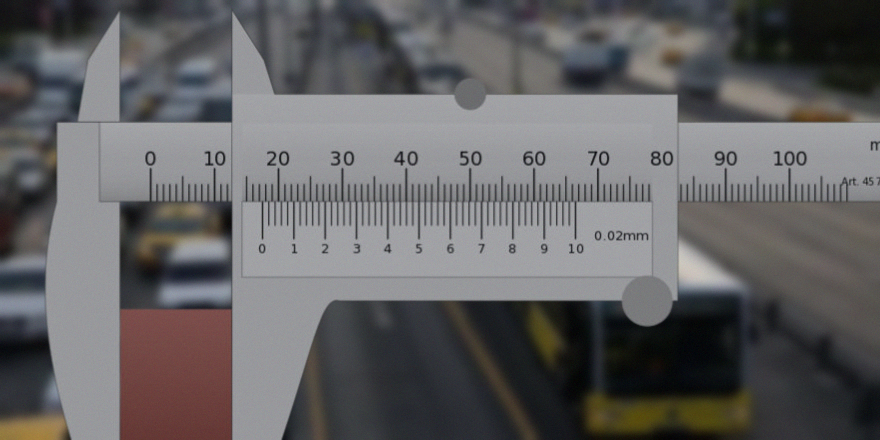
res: 17.5; mm
